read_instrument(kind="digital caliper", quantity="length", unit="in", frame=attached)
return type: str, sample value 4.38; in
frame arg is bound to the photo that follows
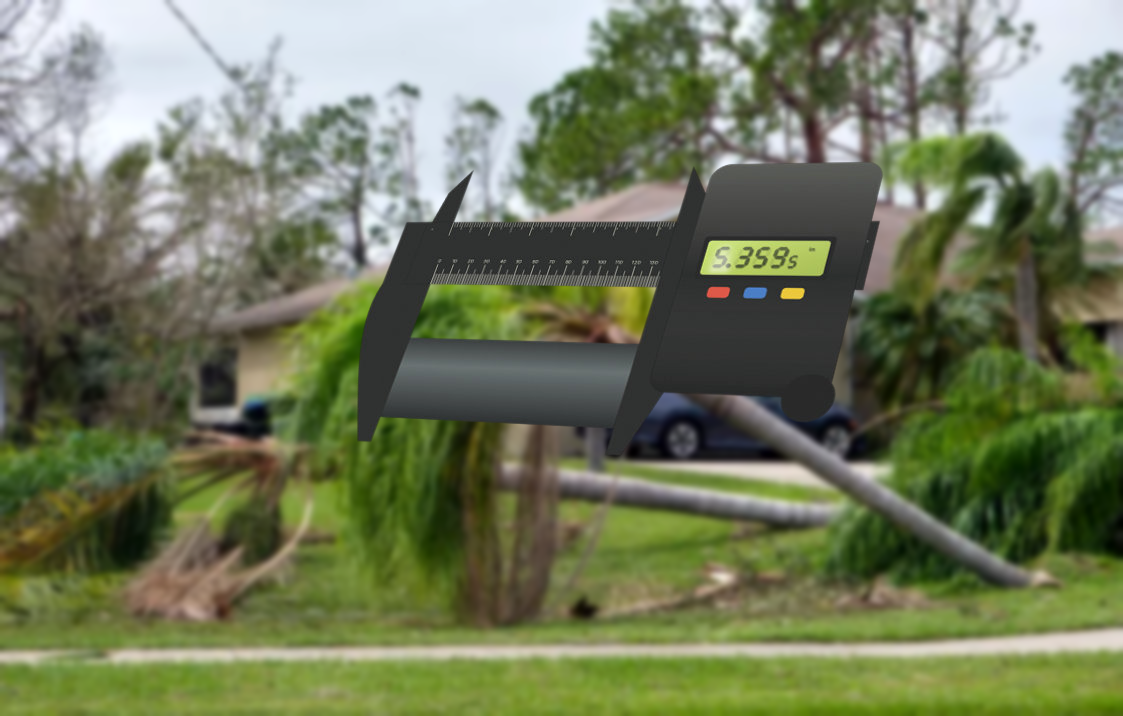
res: 5.3595; in
